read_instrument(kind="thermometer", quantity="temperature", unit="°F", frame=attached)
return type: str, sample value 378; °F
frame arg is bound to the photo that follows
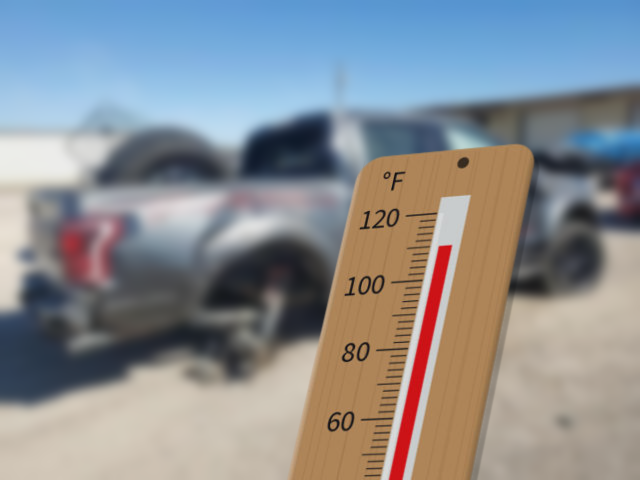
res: 110; °F
